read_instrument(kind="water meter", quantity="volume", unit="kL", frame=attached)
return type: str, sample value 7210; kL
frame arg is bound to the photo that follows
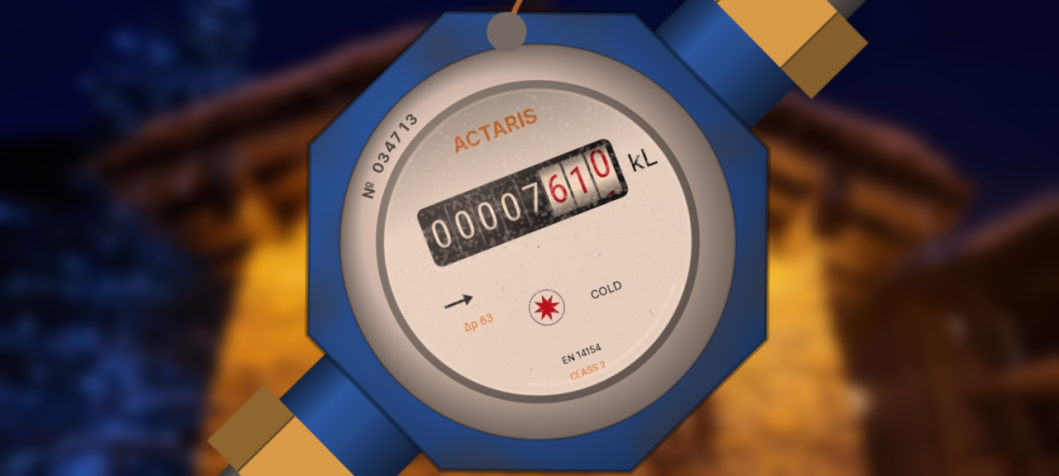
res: 7.610; kL
